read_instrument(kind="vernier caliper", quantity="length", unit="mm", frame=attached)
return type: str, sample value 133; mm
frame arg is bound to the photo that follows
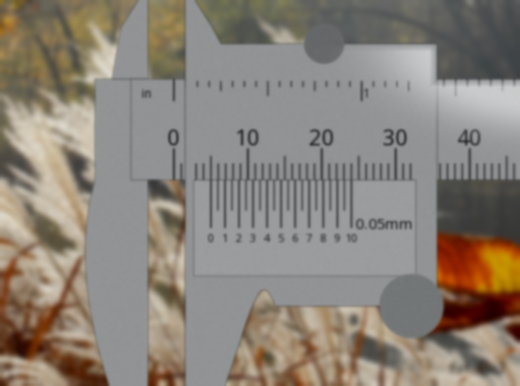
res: 5.0; mm
